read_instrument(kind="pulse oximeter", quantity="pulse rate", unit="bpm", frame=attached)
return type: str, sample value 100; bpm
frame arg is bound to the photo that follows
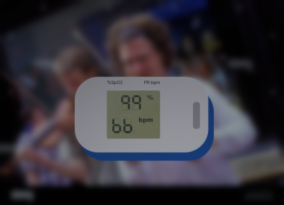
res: 66; bpm
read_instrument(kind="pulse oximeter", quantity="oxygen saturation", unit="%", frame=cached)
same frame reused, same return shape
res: 99; %
